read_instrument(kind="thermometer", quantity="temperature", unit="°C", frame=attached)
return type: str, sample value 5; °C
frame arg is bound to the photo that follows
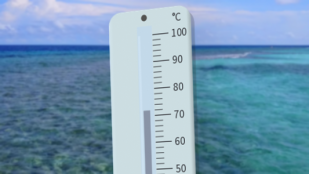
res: 72; °C
